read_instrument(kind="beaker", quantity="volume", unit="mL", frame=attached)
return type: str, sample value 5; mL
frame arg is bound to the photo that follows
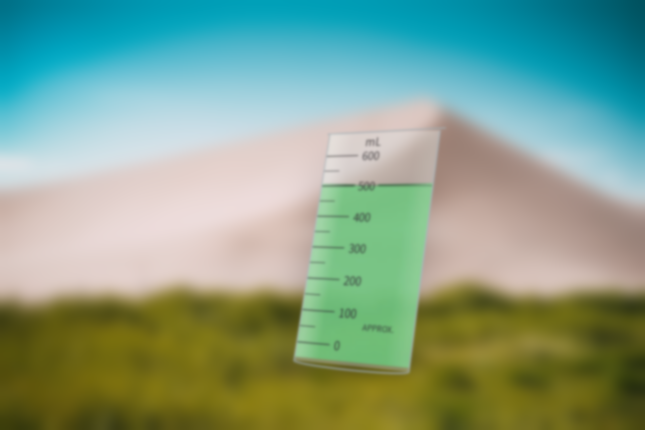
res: 500; mL
